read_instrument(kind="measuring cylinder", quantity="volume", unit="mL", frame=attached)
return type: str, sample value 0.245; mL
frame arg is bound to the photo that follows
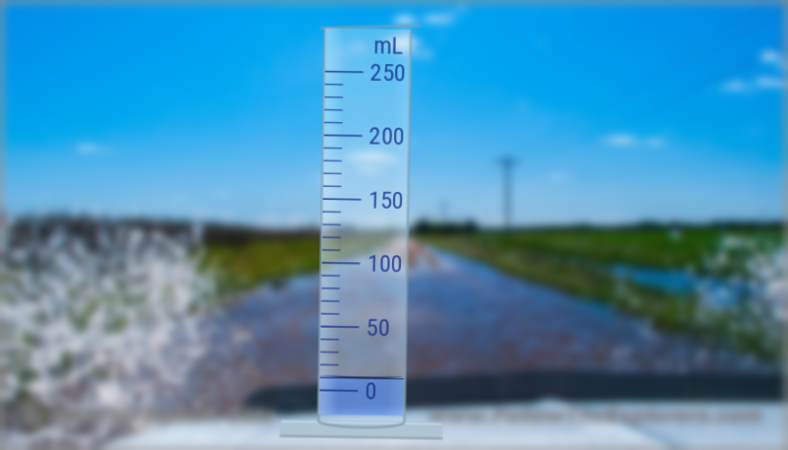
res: 10; mL
